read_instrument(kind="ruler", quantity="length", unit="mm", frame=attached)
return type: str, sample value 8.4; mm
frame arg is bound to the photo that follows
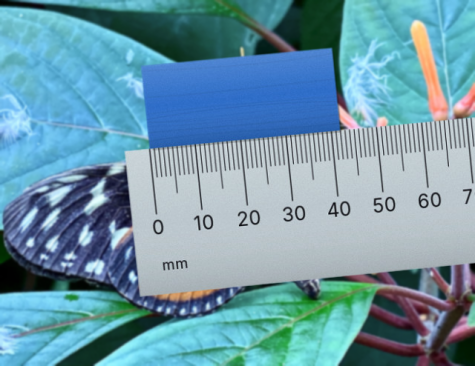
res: 42; mm
